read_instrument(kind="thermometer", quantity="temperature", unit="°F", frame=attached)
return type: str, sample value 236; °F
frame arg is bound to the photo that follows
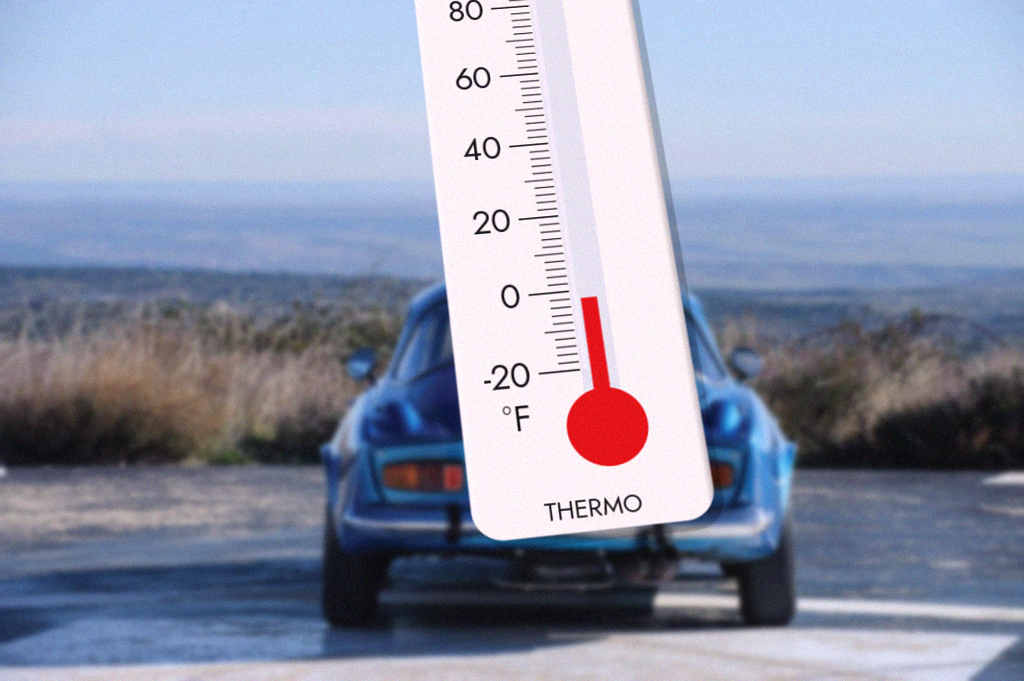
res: -2; °F
